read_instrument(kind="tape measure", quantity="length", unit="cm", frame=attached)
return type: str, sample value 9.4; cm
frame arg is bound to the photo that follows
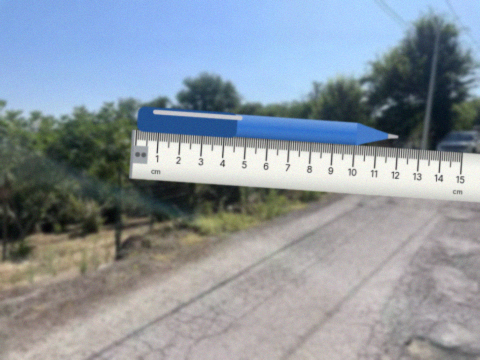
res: 12; cm
